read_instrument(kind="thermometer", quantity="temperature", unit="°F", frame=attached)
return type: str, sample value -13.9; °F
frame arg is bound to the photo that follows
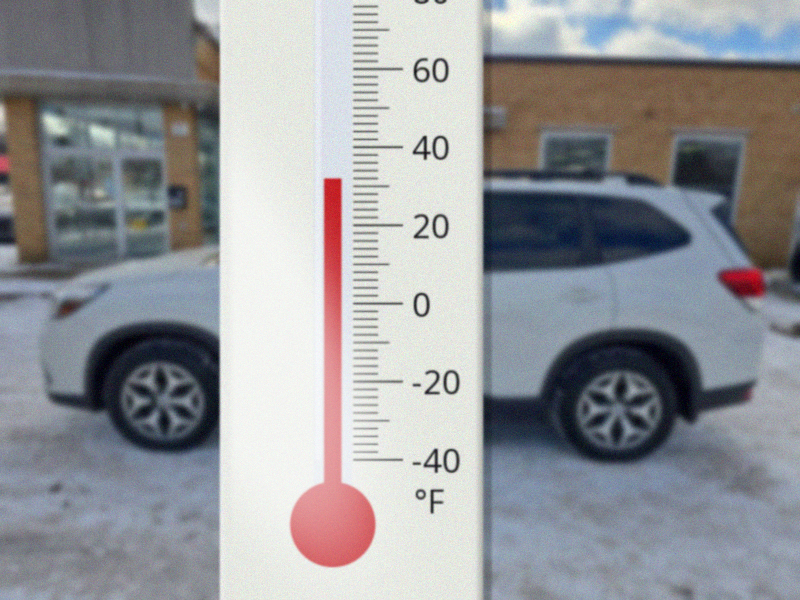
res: 32; °F
